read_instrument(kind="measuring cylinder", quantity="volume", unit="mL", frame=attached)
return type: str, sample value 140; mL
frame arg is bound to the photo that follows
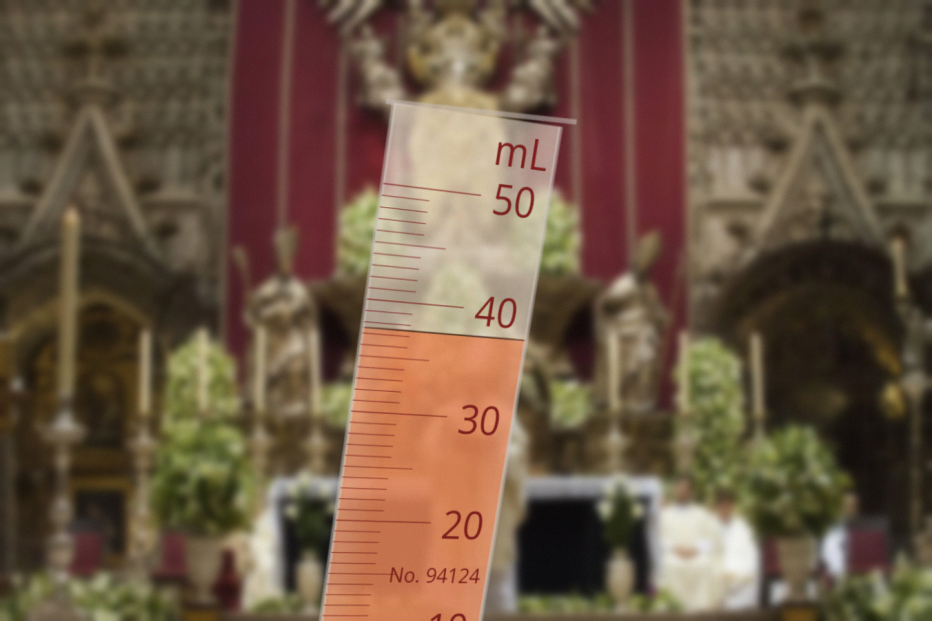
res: 37.5; mL
